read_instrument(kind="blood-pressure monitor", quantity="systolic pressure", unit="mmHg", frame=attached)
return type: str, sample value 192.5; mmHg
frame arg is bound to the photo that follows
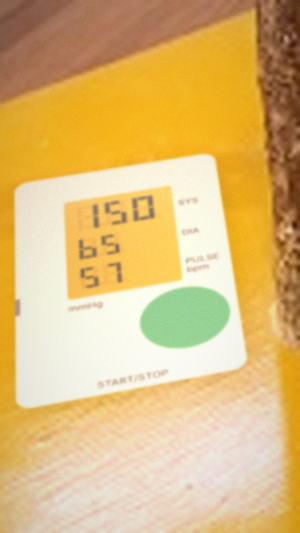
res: 150; mmHg
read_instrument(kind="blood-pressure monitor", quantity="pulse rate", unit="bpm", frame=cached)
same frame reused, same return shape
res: 57; bpm
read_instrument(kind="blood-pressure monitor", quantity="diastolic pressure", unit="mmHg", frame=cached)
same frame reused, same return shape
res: 65; mmHg
